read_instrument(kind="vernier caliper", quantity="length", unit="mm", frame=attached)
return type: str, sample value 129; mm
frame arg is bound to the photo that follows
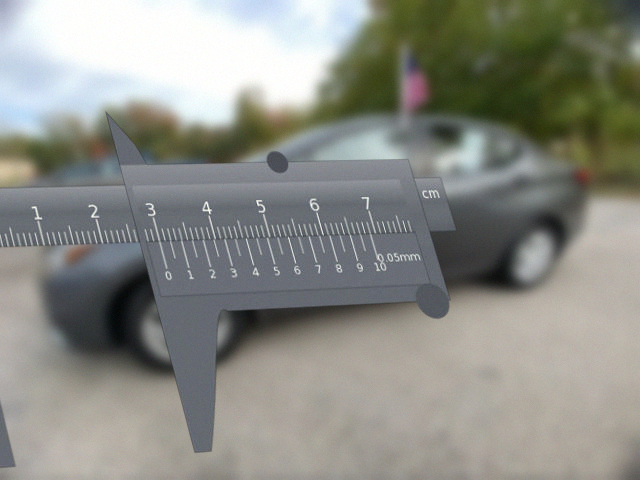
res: 30.0; mm
